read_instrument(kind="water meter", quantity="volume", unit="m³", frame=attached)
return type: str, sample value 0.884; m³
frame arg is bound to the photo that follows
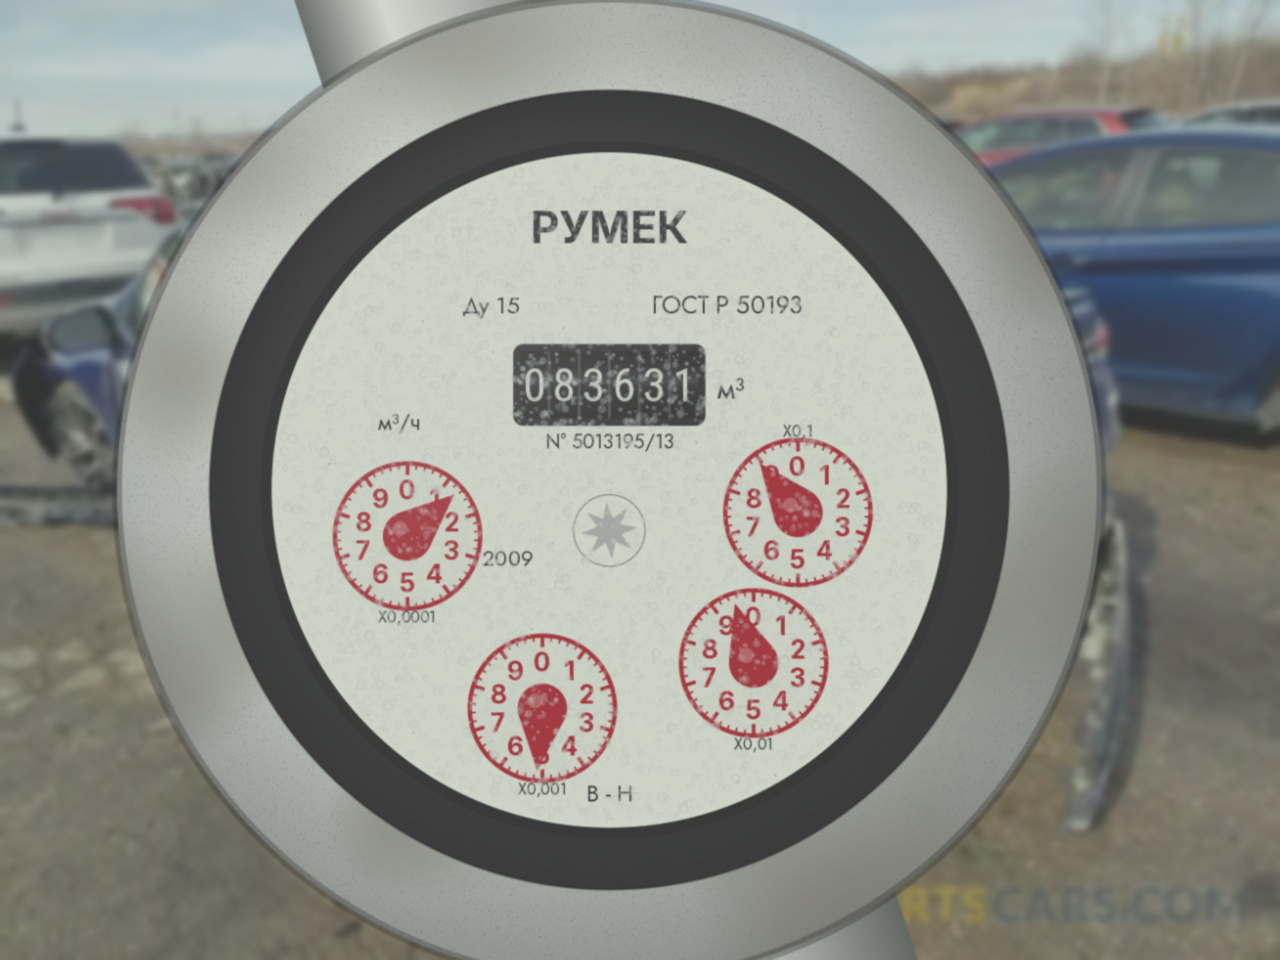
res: 83631.8951; m³
